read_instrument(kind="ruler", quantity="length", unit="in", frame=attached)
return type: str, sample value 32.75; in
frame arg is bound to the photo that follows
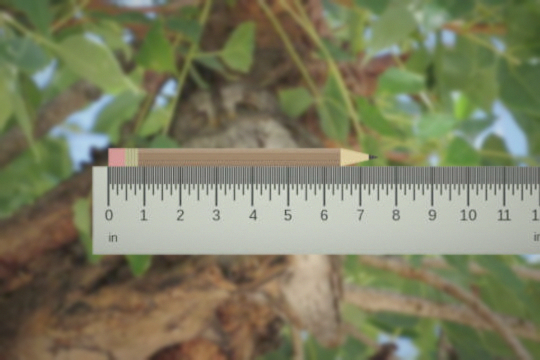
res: 7.5; in
